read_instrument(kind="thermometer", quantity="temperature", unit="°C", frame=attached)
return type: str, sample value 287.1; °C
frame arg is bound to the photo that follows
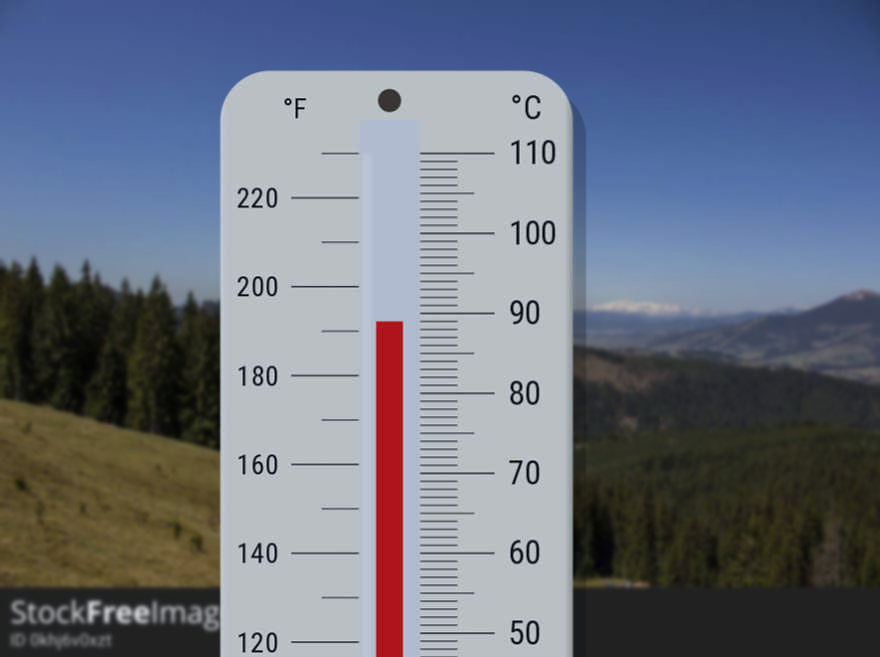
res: 89; °C
